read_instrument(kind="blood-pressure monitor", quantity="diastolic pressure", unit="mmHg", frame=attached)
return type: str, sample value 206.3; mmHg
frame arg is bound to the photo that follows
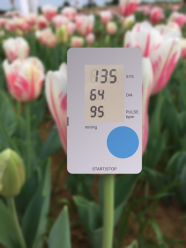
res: 64; mmHg
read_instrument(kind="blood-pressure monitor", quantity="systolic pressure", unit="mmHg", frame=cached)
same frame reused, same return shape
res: 135; mmHg
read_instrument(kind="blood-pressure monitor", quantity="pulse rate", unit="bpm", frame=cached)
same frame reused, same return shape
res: 95; bpm
